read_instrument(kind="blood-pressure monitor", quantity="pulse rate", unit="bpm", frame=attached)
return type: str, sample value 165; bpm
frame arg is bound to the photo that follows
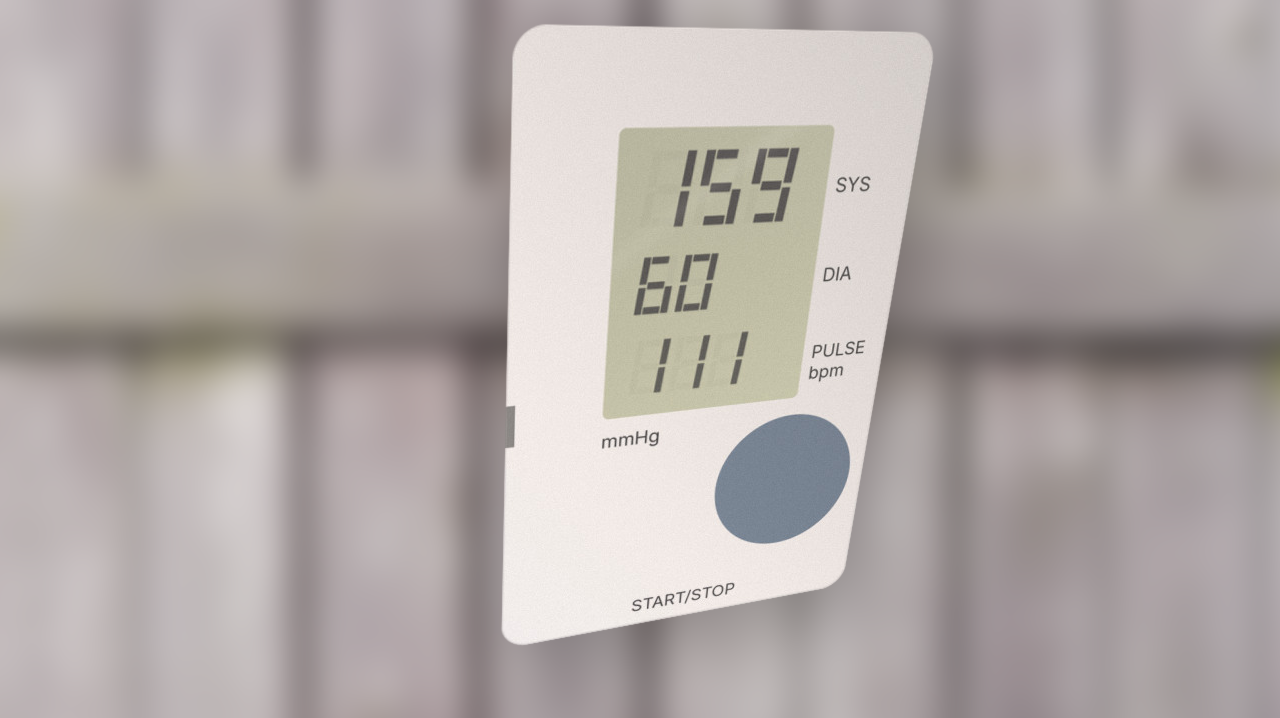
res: 111; bpm
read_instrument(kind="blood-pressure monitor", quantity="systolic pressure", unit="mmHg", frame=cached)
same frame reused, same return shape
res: 159; mmHg
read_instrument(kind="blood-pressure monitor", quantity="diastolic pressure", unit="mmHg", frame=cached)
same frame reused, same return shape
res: 60; mmHg
